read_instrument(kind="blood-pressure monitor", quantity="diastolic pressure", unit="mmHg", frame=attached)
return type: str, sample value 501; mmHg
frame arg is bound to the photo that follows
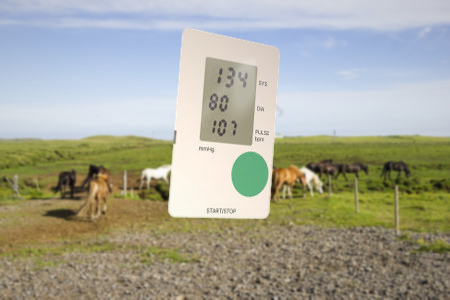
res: 80; mmHg
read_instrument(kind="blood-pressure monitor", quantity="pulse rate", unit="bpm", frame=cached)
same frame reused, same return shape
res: 107; bpm
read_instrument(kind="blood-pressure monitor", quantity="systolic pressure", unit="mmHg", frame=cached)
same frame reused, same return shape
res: 134; mmHg
